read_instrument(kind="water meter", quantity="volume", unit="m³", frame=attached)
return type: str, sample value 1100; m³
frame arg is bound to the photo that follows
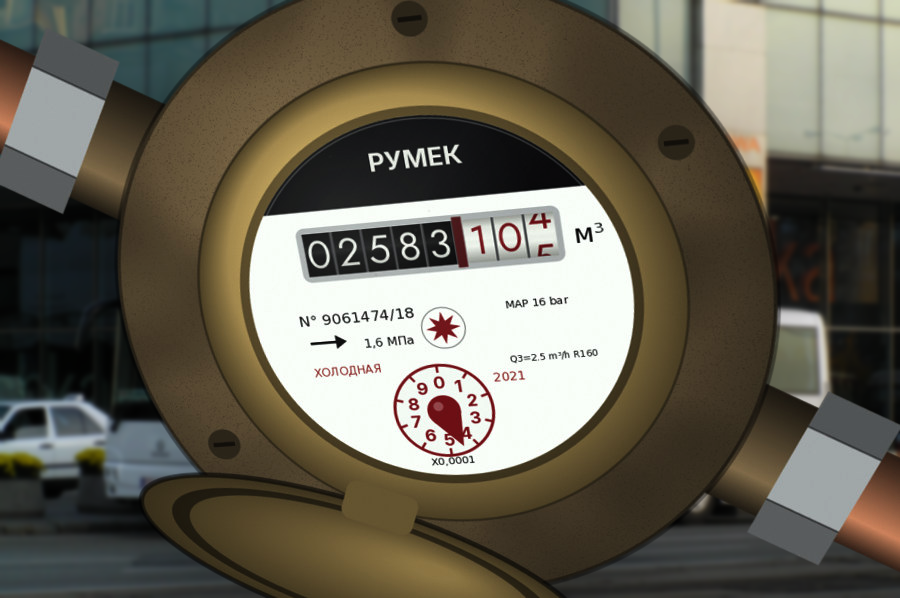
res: 2583.1044; m³
